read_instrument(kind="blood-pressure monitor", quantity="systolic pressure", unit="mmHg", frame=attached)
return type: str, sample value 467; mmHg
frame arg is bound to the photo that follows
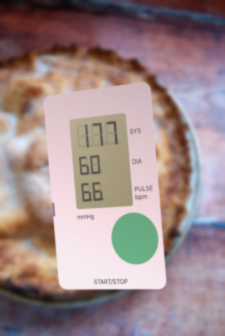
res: 177; mmHg
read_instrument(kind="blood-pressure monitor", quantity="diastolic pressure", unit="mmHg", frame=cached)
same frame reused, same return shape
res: 60; mmHg
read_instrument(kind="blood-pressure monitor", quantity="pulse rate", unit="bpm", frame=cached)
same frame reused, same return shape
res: 66; bpm
